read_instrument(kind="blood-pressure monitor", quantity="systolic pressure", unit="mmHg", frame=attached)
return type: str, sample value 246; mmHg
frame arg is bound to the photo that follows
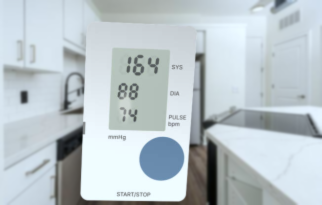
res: 164; mmHg
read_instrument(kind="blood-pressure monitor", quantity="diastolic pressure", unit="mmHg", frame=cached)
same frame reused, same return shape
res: 88; mmHg
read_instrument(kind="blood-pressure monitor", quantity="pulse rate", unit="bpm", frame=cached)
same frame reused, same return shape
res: 74; bpm
